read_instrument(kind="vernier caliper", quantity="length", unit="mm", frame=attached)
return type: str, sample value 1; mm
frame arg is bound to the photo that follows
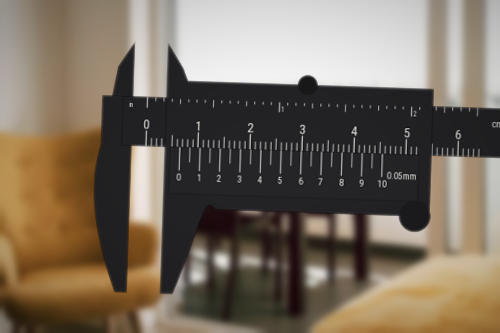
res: 6.5; mm
